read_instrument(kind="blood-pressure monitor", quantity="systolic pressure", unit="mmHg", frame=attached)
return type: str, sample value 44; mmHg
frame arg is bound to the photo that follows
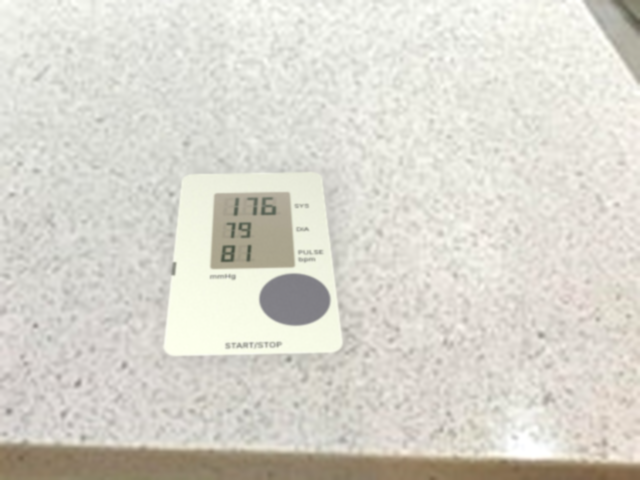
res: 176; mmHg
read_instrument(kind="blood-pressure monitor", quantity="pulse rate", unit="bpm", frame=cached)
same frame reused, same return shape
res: 81; bpm
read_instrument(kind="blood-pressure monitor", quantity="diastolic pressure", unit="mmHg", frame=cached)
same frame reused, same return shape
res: 79; mmHg
